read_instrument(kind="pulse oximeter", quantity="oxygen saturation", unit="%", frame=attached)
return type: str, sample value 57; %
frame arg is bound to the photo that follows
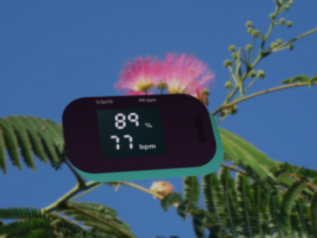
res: 89; %
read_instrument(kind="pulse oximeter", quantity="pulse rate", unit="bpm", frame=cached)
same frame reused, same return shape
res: 77; bpm
